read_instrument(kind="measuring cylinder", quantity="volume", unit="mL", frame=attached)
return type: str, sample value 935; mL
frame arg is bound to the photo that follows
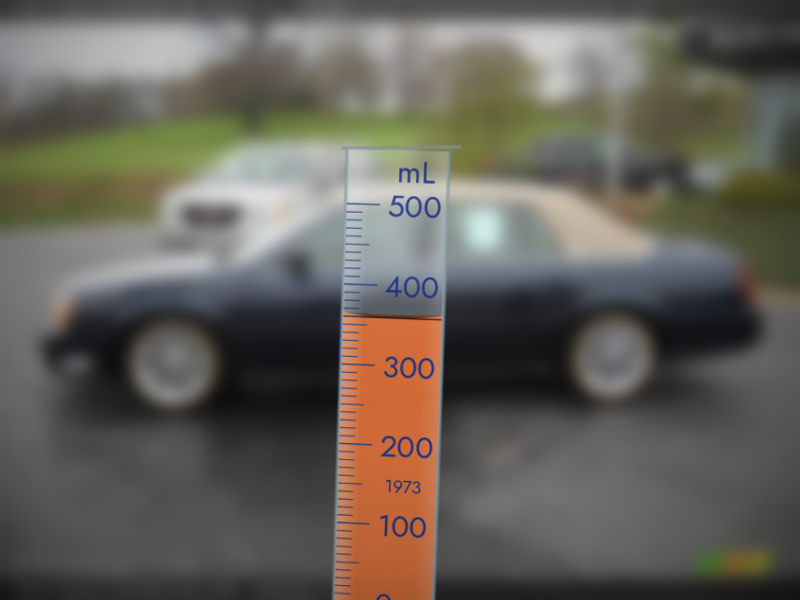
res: 360; mL
